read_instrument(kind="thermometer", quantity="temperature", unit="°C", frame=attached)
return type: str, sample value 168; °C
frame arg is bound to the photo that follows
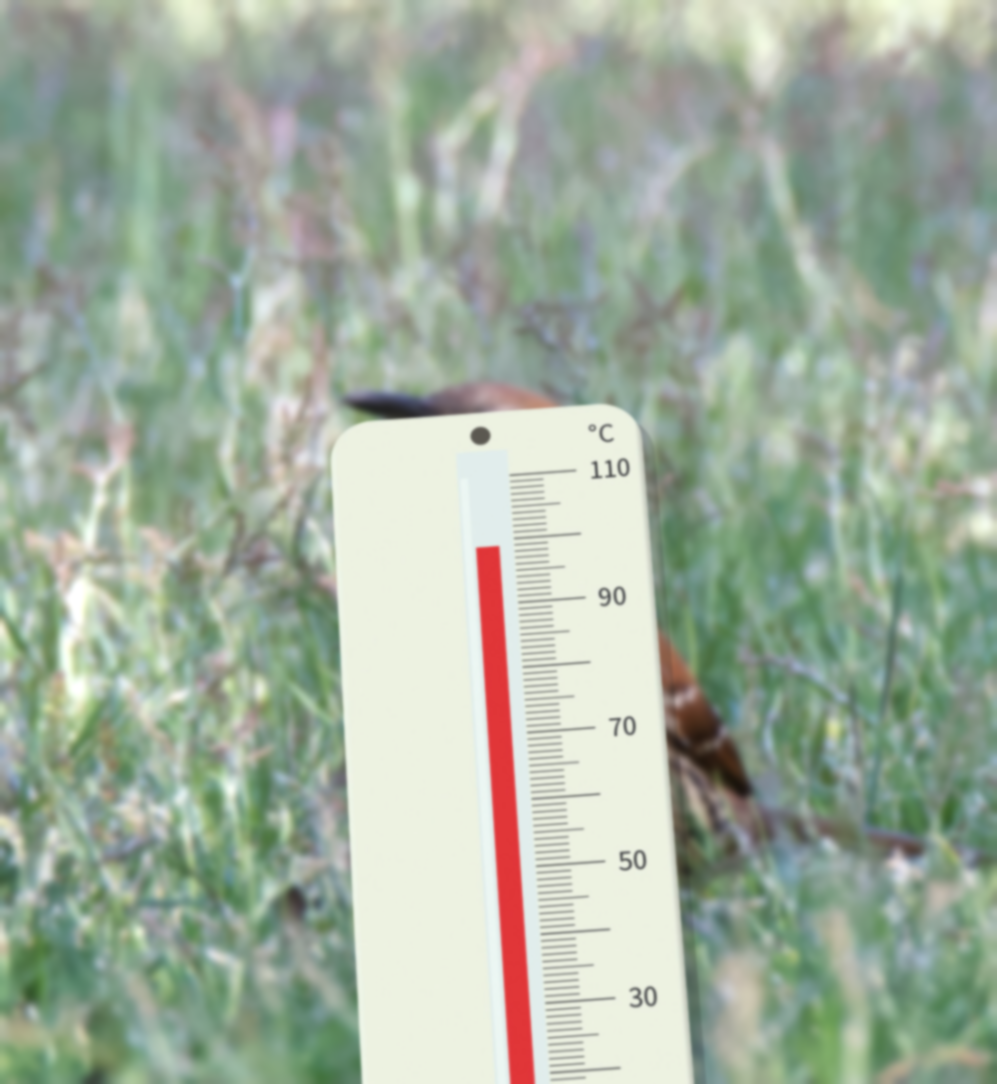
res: 99; °C
